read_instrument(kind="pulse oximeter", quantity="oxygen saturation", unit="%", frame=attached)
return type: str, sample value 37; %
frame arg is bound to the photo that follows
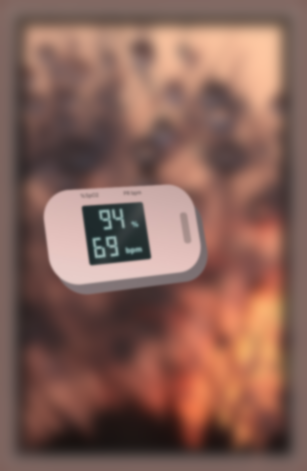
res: 94; %
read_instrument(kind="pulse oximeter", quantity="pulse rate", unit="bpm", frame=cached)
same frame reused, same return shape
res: 69; bpm
